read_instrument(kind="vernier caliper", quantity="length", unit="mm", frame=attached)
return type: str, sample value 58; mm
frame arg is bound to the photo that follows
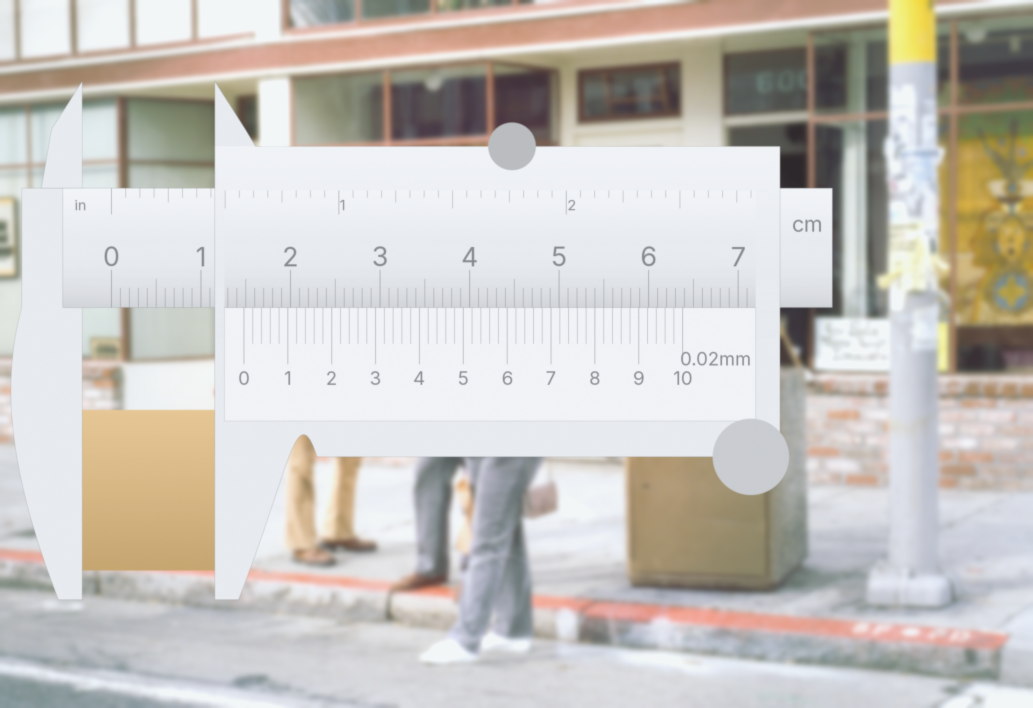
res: 14.8; mm
